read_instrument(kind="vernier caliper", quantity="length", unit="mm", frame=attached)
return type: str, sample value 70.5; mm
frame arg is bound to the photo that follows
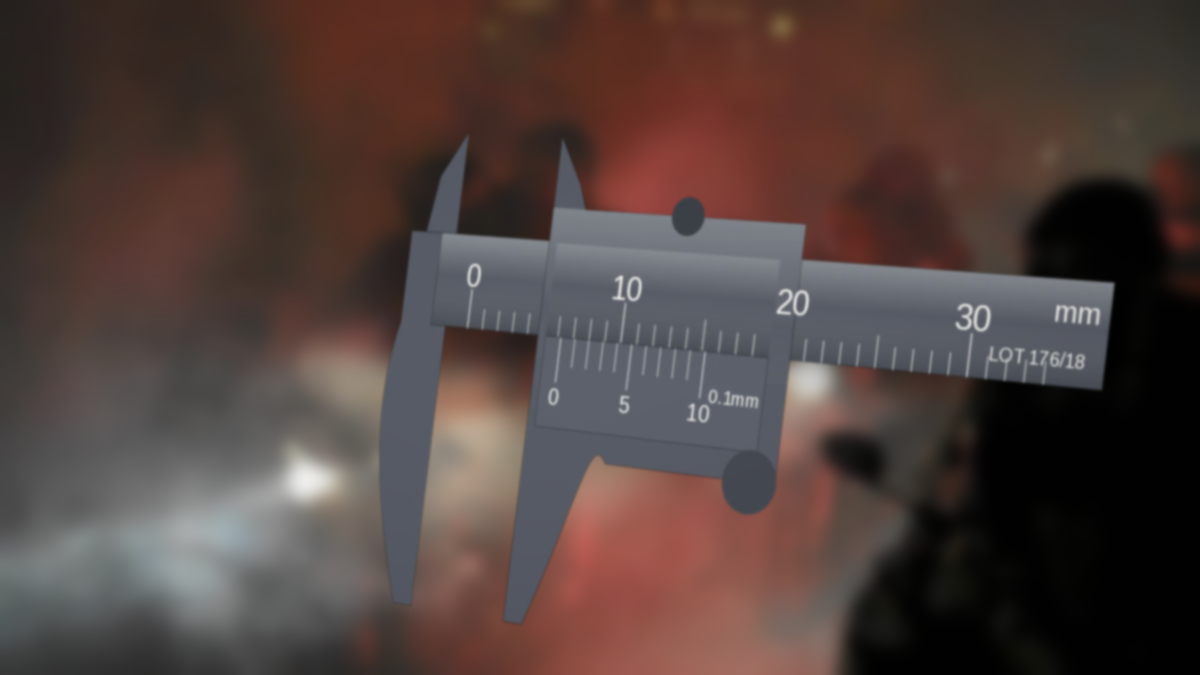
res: 6.2; mm
